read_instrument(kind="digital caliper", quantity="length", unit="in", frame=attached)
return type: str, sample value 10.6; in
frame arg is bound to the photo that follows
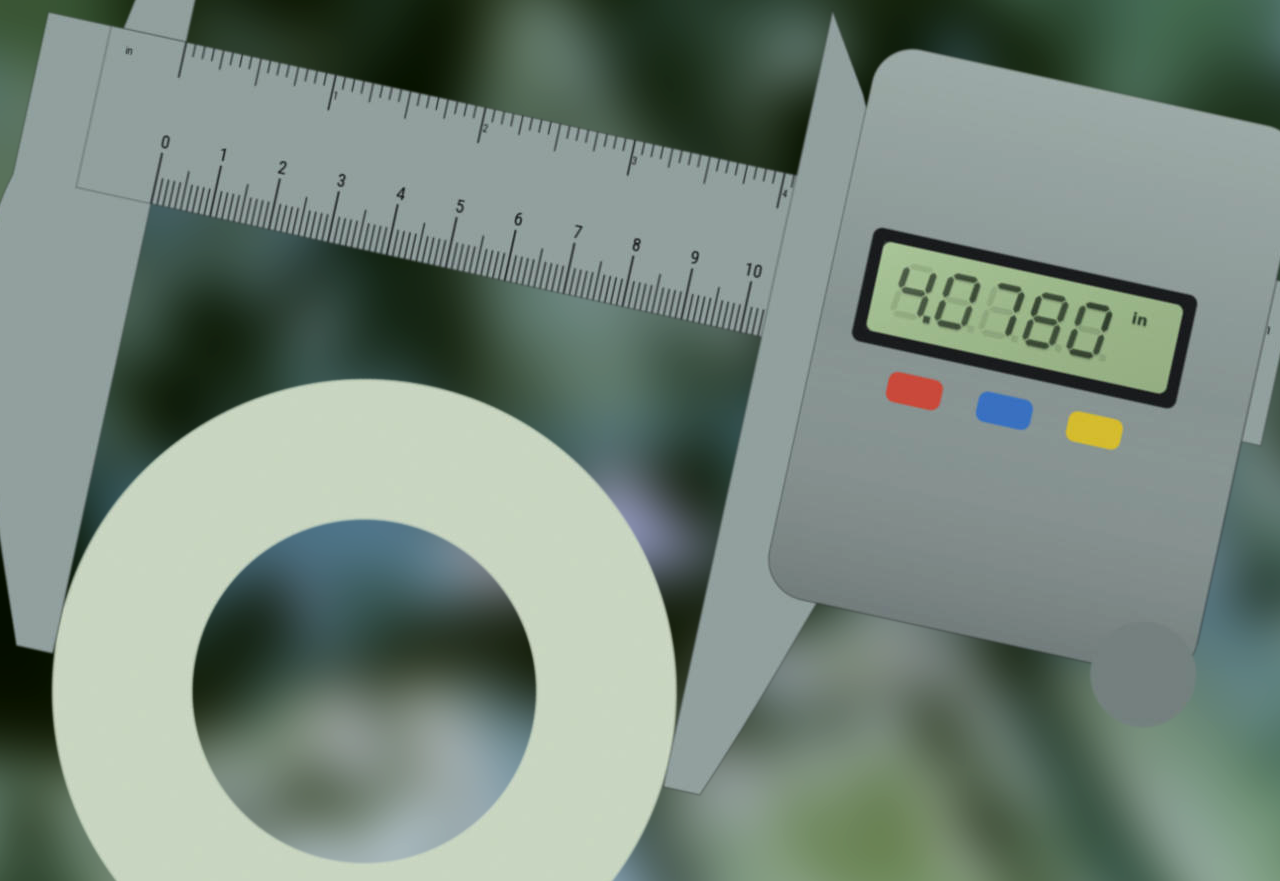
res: 4.0780; in
